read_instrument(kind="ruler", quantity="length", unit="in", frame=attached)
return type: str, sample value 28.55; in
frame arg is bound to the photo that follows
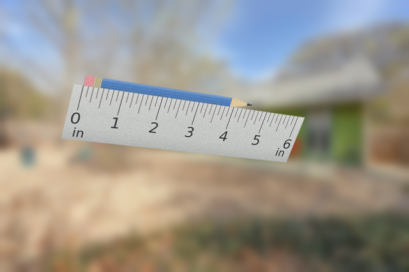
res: 4.5; in
